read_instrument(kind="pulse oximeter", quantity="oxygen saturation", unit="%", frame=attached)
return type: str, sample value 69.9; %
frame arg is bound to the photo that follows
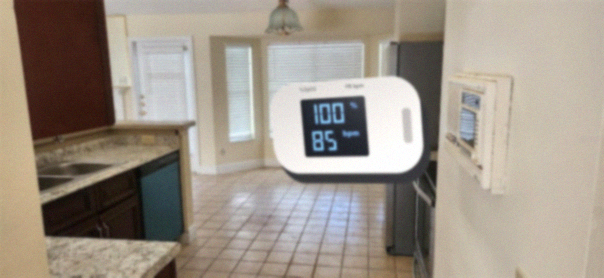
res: 100; %
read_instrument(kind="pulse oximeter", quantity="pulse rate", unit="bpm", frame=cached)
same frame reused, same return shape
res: 85; bpm
